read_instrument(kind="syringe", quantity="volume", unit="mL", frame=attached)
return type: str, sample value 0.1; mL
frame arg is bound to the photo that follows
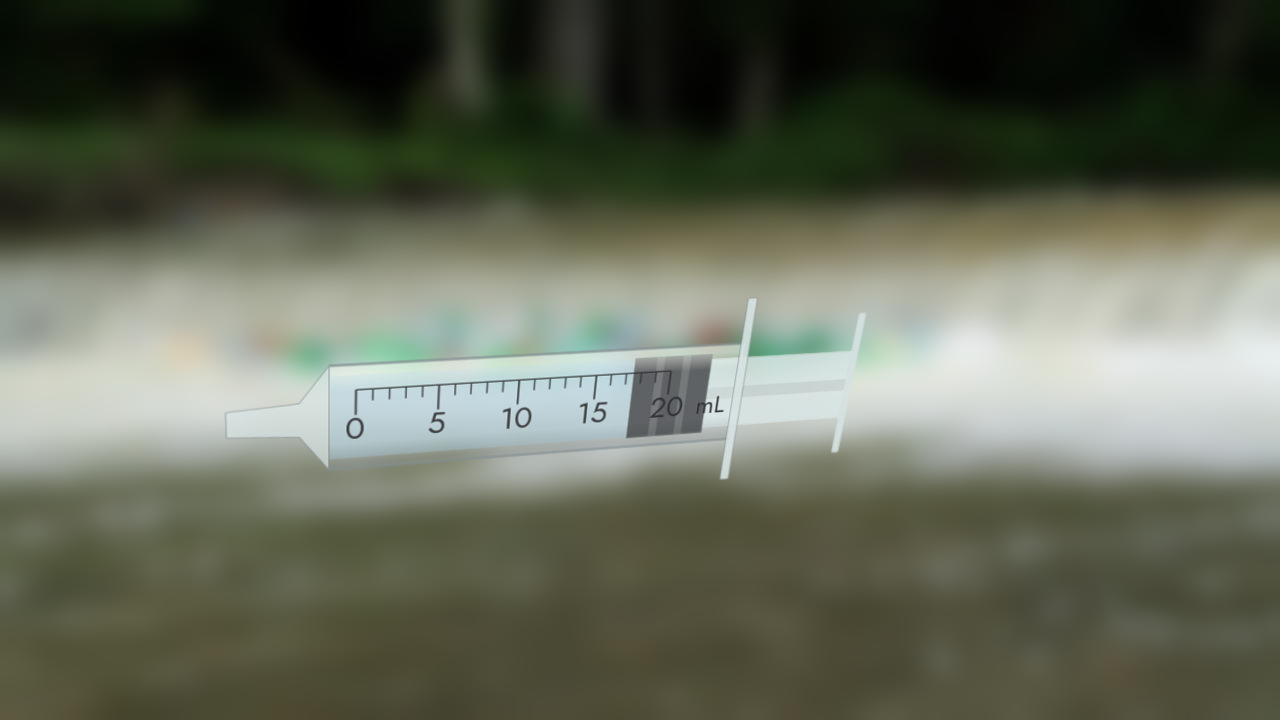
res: 17.5; mL
